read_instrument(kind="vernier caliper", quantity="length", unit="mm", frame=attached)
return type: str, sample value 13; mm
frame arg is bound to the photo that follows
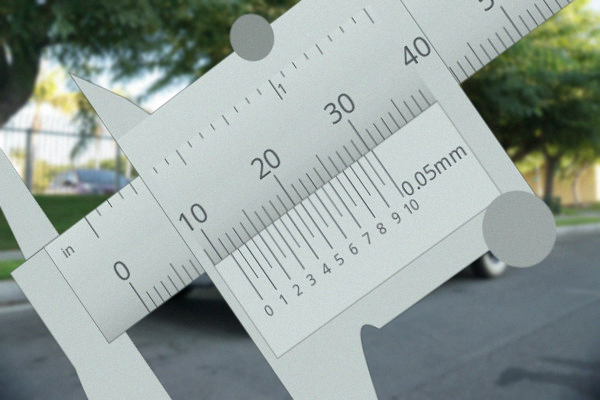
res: 11.2; mm
